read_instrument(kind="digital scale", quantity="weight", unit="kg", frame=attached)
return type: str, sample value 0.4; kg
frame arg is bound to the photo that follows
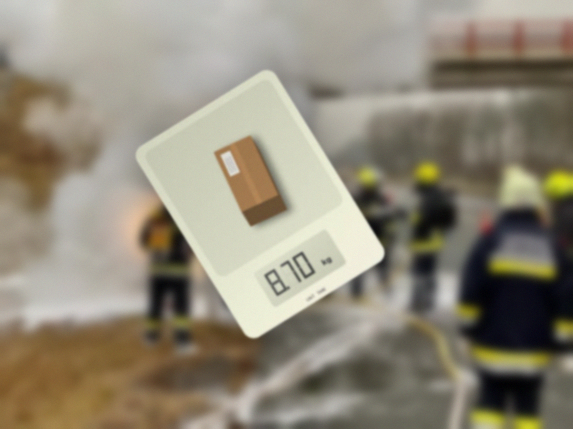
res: 8.70; kg
